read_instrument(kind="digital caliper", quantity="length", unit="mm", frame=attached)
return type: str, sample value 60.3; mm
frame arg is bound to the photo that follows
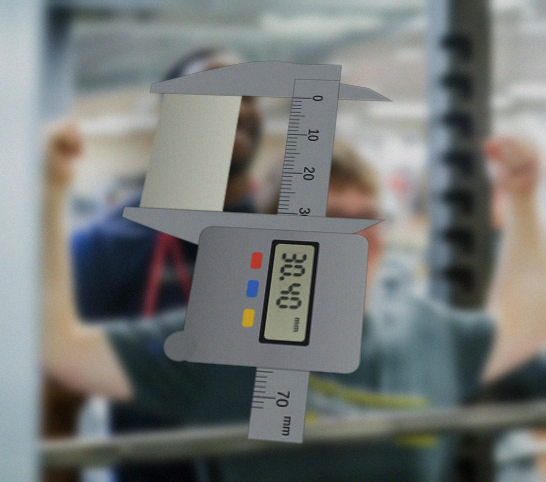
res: 30.40; mm
